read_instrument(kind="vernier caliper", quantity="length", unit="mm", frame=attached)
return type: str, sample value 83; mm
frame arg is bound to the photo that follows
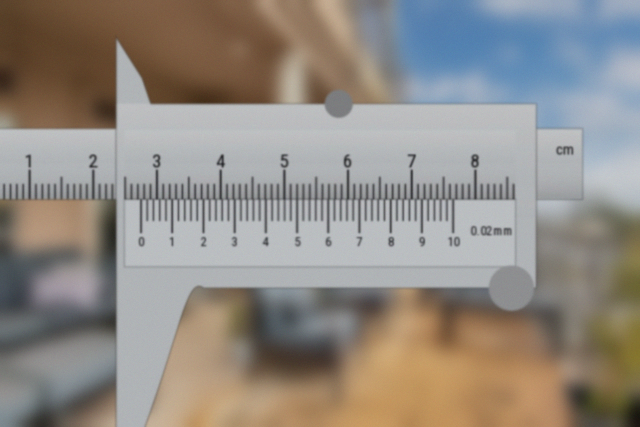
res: 27.5; mm
